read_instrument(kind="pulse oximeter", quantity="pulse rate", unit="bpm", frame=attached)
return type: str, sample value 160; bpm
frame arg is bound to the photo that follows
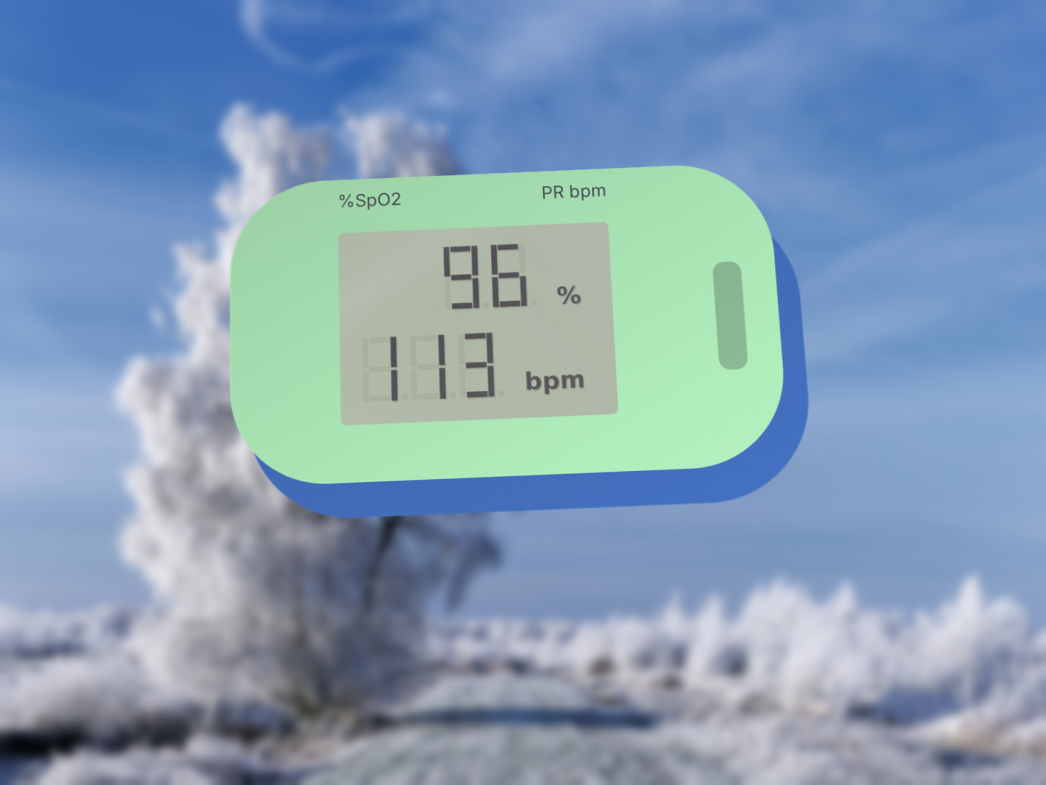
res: 113; bpm
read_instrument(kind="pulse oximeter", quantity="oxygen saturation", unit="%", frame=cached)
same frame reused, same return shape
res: 96; %
